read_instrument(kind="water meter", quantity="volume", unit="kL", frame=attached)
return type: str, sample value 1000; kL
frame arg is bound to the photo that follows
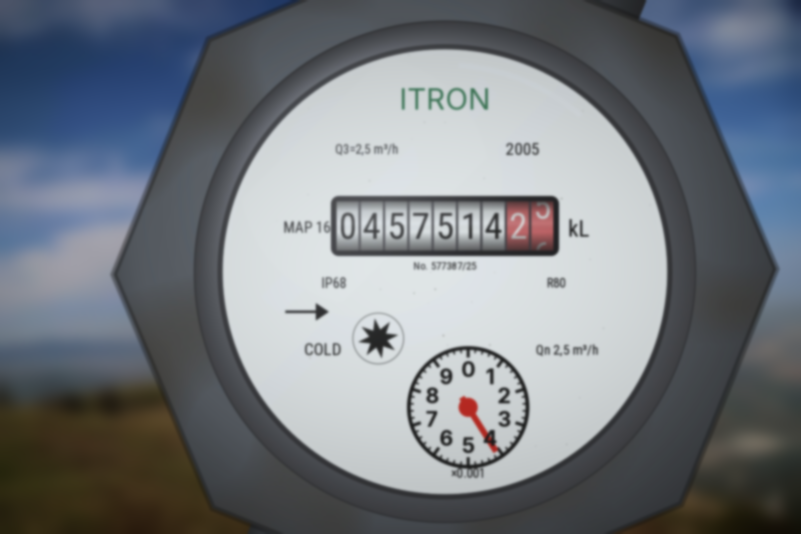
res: 457514.254; kL
